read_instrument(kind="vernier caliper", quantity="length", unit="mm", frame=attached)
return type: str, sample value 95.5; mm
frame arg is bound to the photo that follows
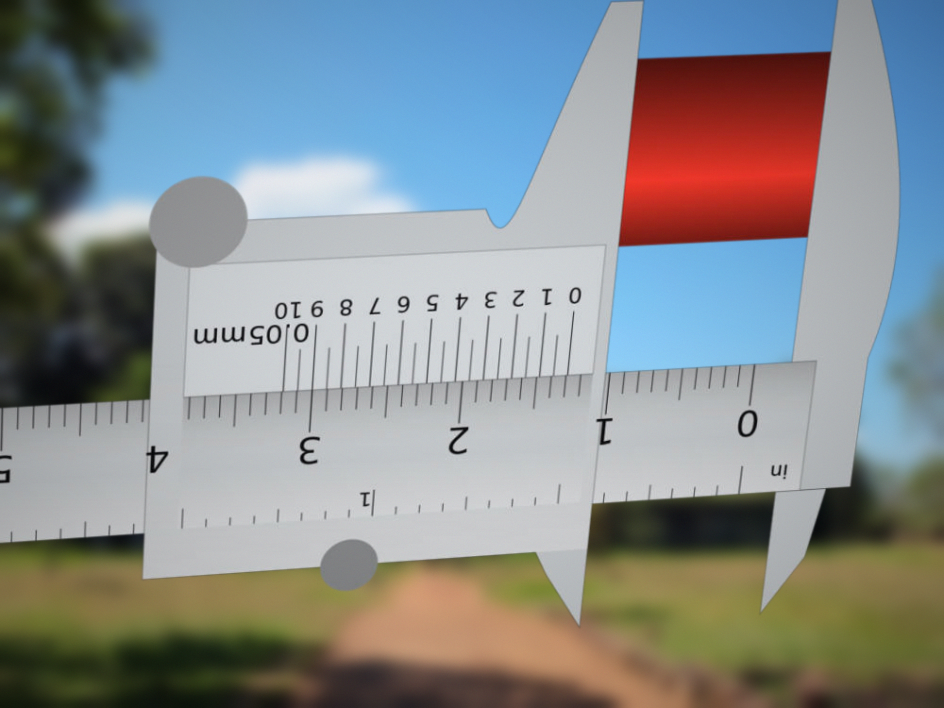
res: 12.9; mm
